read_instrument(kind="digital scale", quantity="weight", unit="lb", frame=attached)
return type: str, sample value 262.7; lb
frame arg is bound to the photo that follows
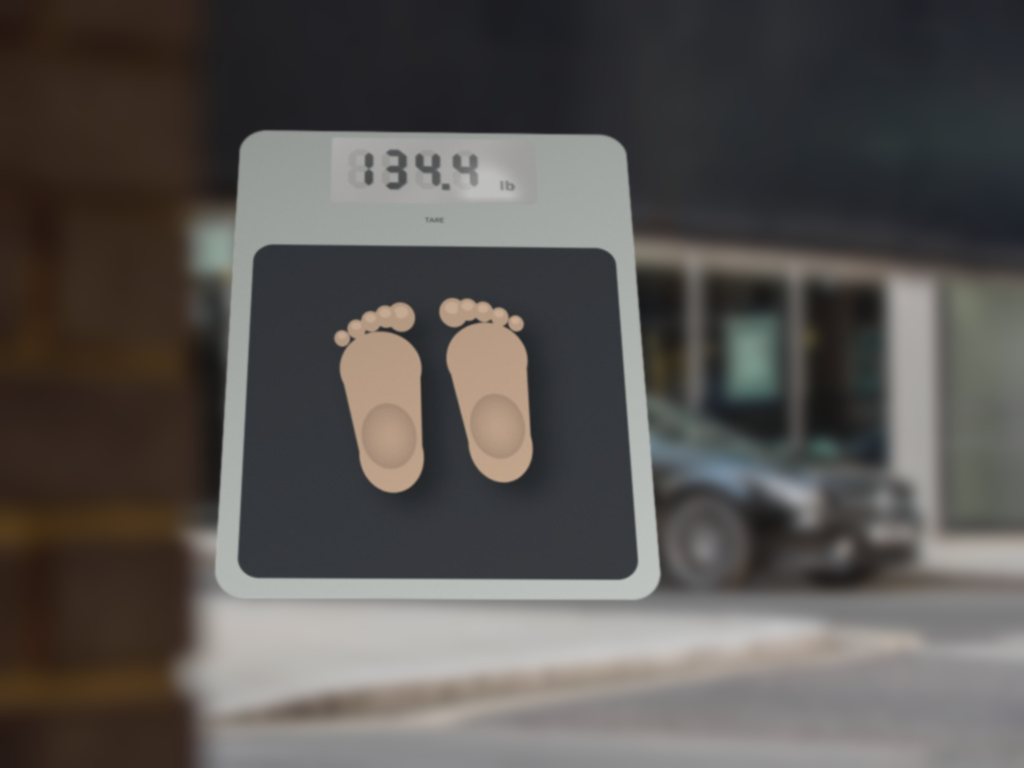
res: 134.4; lb
